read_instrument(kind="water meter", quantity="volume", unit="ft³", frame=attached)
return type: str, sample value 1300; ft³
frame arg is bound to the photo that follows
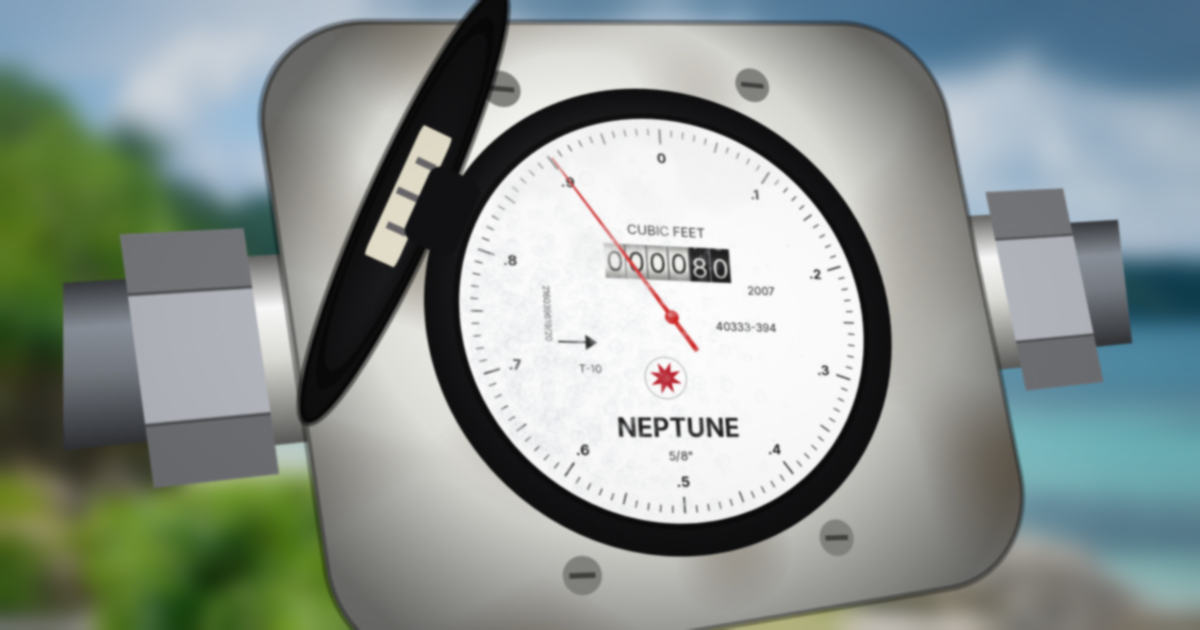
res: 79.90; ft³
